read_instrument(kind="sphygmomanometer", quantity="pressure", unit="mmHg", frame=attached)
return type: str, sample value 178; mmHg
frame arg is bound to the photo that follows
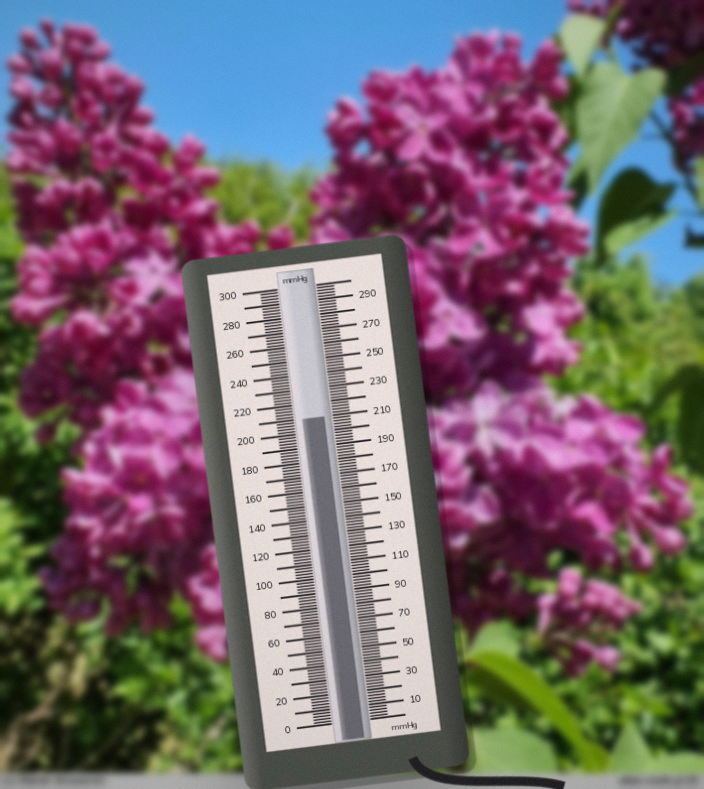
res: 210; mmHg
